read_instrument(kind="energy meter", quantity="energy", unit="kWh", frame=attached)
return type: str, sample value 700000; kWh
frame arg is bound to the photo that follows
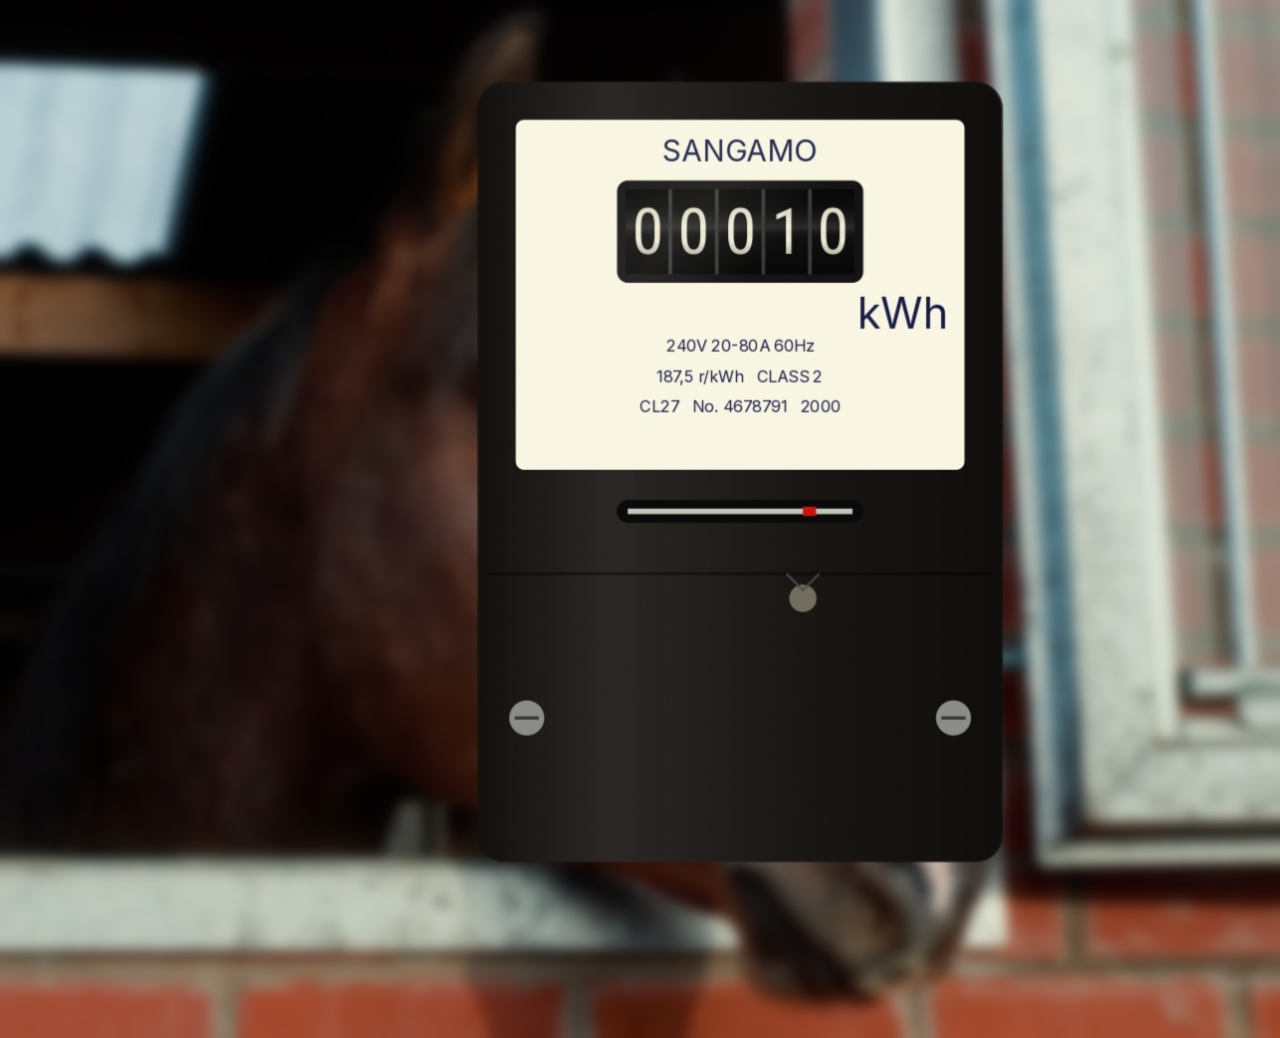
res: 10; kWh
